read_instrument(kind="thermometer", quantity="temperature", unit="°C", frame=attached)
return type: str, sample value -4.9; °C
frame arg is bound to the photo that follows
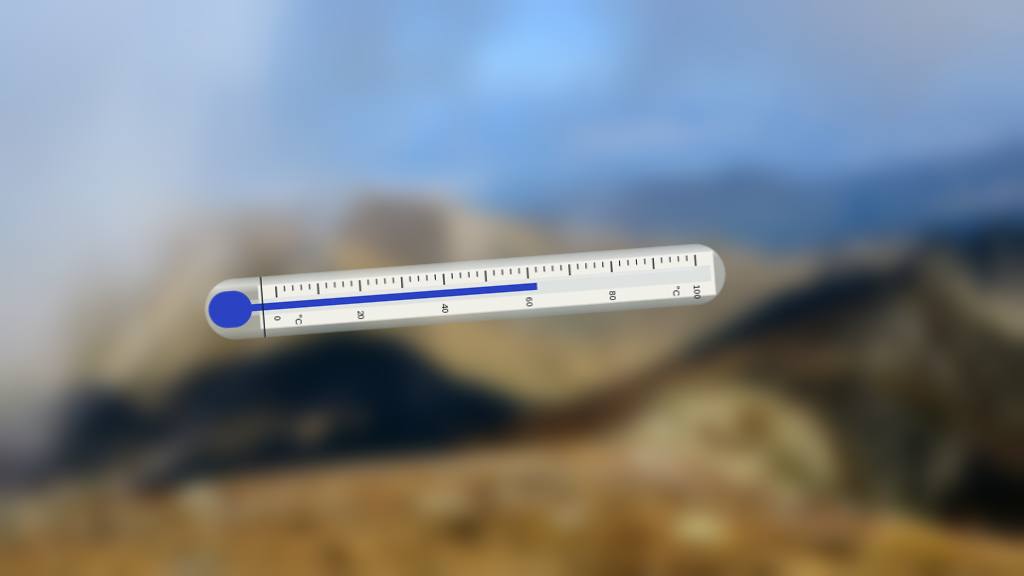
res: 62; °C
